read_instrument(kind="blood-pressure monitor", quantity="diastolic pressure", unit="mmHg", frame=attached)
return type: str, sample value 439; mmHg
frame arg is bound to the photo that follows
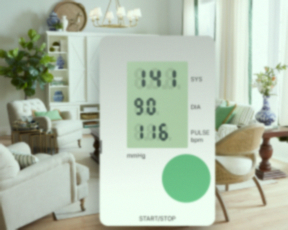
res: 90; mmHg
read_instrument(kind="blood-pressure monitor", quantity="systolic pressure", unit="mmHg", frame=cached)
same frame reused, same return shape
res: 141; mmHg
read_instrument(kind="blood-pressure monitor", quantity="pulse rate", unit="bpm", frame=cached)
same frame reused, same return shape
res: 116; bpm
